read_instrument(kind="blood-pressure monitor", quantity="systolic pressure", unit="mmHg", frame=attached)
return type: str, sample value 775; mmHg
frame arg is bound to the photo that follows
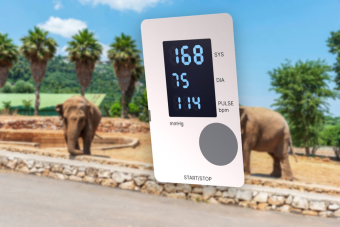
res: 168; mmHg
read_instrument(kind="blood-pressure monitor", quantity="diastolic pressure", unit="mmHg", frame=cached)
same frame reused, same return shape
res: 75; mmHg
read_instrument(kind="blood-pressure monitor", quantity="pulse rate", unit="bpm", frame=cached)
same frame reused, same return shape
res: 114; bpm
